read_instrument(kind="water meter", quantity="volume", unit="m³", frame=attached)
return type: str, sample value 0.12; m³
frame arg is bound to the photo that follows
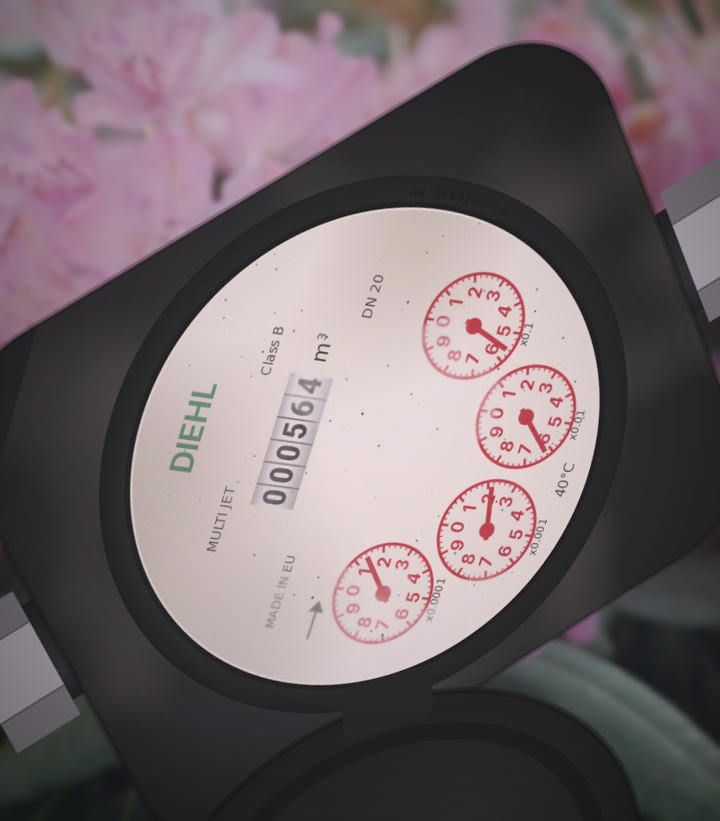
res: 564.5621; m³
